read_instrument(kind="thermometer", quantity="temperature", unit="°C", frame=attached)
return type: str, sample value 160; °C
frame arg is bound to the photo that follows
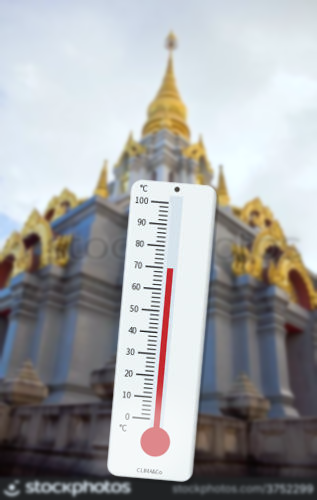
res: 70; °C
